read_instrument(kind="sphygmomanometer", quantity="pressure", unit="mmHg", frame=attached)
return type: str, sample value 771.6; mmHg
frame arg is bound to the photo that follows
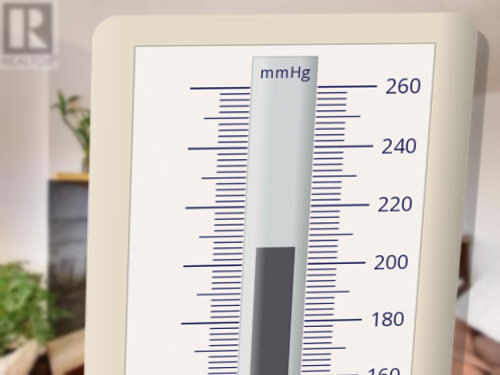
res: 206; mmHg
